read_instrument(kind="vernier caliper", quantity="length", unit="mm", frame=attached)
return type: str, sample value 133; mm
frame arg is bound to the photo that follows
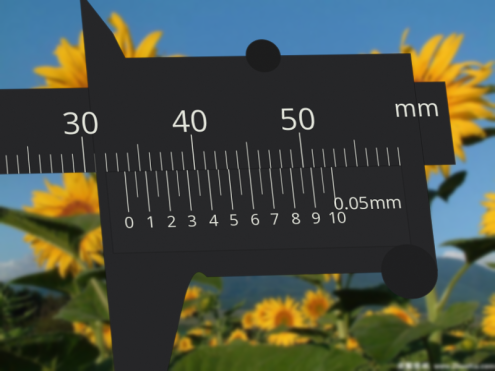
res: 33.6; mm
